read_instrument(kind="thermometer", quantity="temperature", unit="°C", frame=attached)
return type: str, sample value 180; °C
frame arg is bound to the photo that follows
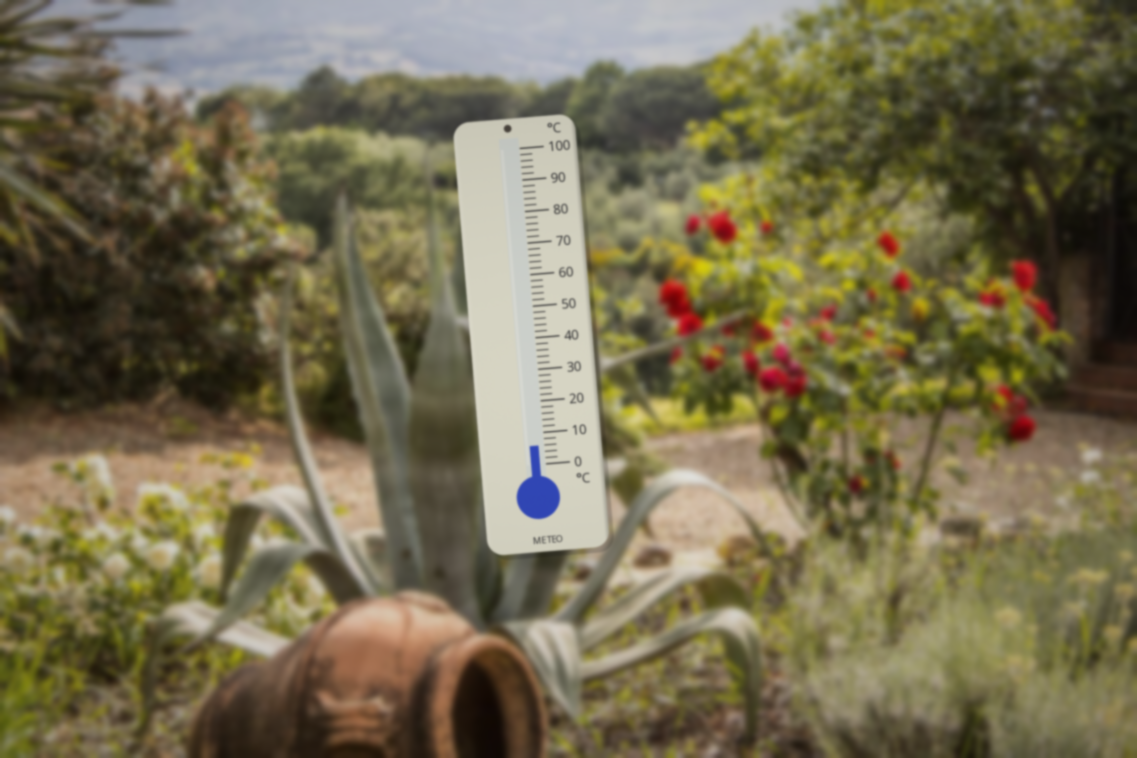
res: 6; °C
